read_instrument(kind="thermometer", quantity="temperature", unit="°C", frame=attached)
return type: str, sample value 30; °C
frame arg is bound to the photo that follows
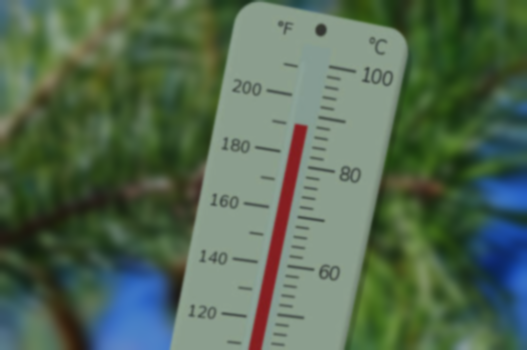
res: 88; °C
